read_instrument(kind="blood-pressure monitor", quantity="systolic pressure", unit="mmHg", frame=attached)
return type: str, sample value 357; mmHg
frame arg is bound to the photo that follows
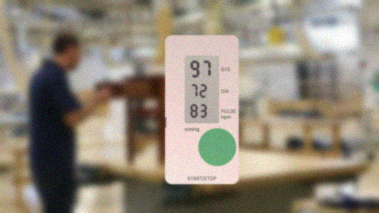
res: 97; mmHg
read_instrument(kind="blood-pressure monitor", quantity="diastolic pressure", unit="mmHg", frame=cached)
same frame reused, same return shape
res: 72; mmHg
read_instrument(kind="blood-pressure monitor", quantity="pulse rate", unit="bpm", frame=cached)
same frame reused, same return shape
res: 83; bpm
